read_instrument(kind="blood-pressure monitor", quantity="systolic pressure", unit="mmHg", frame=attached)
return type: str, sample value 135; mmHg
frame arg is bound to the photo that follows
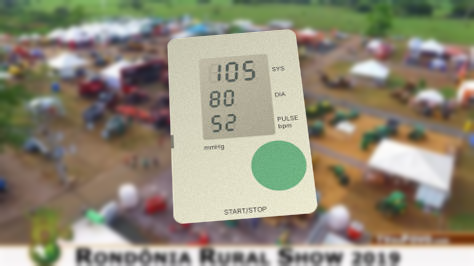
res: 105; mmHg
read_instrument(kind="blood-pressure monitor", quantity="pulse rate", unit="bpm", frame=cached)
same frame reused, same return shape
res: 52; bpm
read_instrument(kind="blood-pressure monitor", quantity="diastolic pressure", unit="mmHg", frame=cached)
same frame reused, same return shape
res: 80; mmHg
